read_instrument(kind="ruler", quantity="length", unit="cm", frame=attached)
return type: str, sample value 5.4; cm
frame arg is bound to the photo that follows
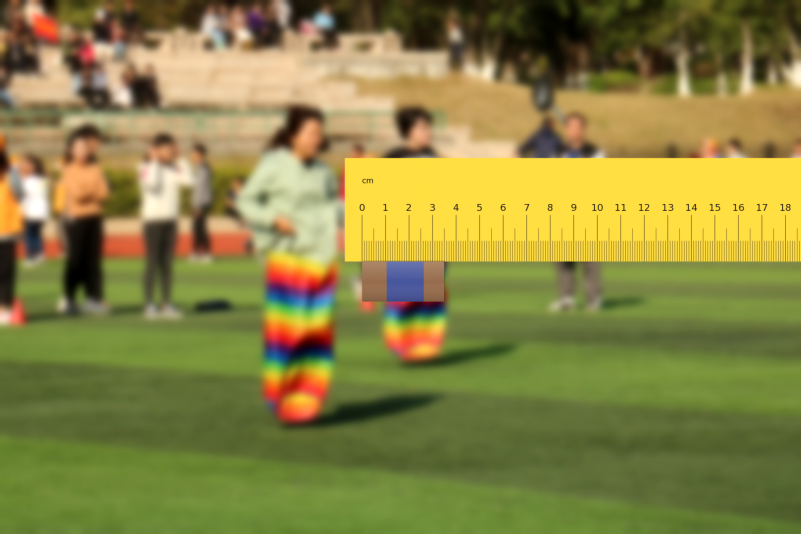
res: 3.5; cm
